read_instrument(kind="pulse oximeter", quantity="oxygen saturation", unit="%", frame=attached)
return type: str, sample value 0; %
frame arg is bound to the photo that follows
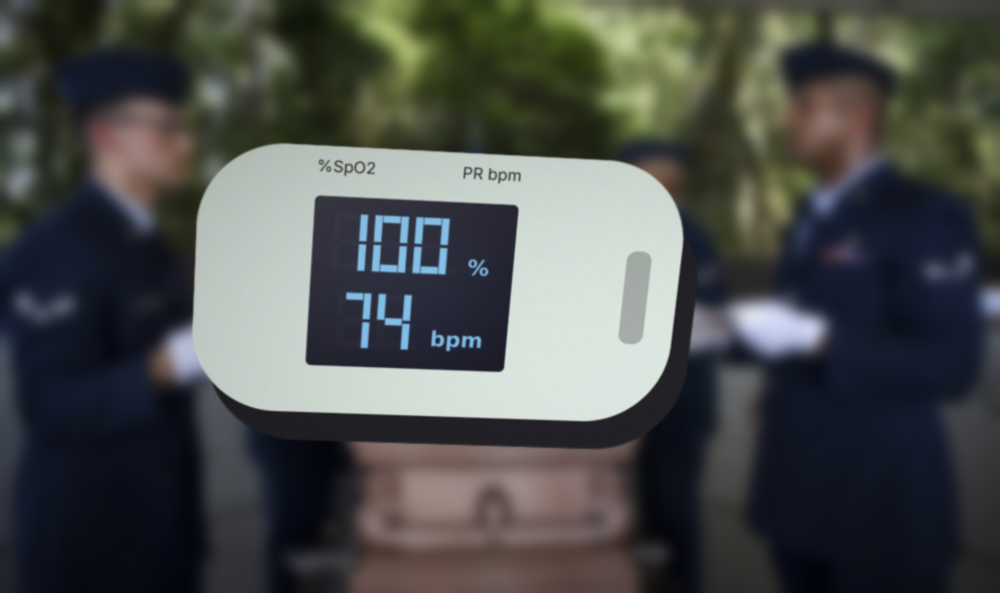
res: 100; %
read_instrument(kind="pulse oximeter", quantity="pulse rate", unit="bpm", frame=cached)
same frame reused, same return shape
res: 74; bpm
